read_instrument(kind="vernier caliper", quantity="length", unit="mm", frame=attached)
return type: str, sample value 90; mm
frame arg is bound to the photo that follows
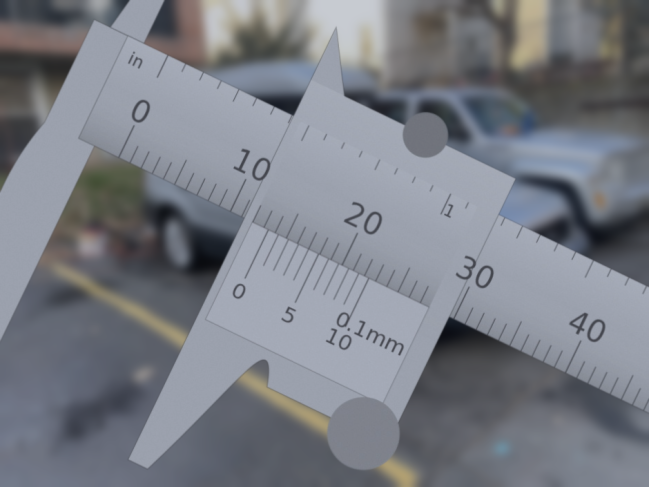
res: 13.4; mm
